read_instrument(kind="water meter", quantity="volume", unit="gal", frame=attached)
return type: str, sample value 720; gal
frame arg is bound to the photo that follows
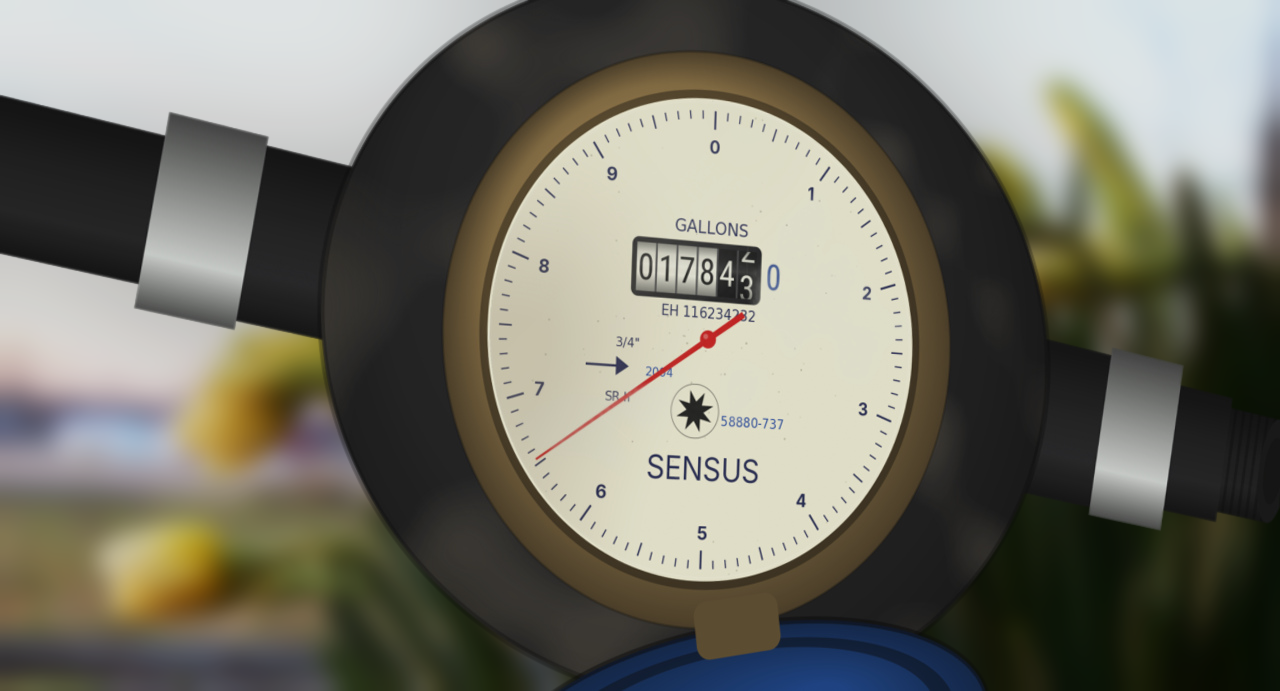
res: 178426.5; gal
